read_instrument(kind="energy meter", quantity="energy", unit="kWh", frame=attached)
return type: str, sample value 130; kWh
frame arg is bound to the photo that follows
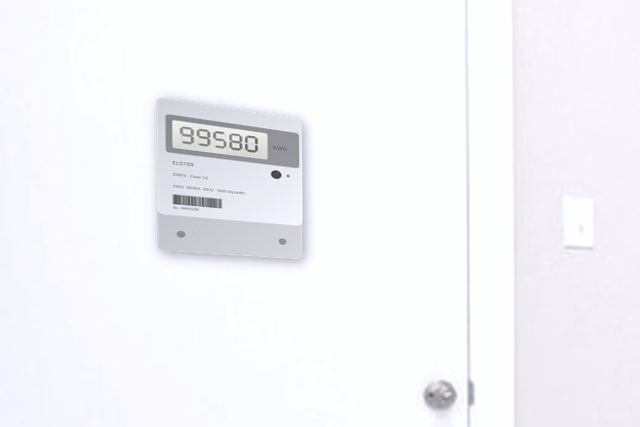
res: 99580; kWh
